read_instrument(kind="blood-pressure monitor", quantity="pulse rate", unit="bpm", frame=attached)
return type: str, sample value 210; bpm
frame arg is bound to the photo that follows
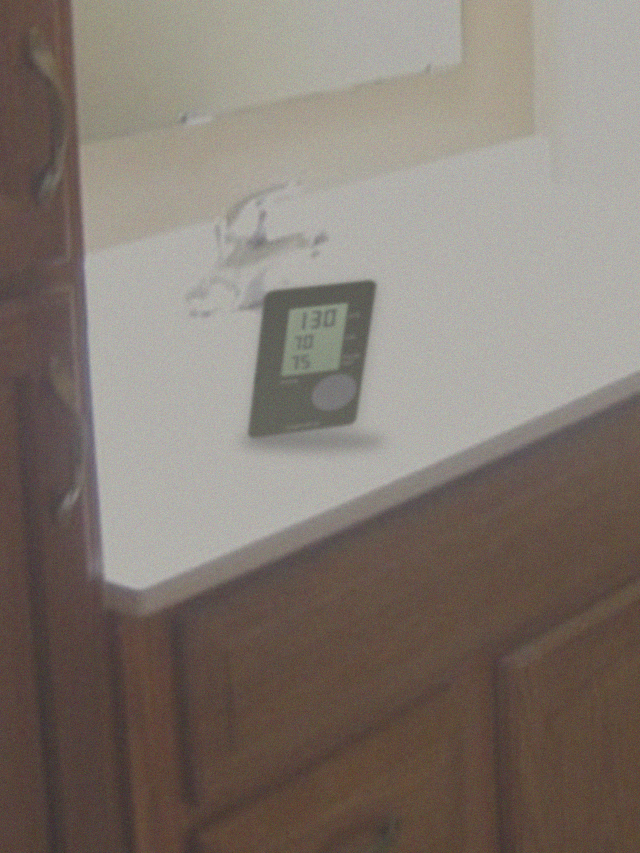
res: 75; bpm
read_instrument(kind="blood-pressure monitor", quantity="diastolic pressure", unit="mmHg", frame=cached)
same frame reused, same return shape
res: 70; mmHg
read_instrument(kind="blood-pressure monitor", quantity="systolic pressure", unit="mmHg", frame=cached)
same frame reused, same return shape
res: 130; mmHg
